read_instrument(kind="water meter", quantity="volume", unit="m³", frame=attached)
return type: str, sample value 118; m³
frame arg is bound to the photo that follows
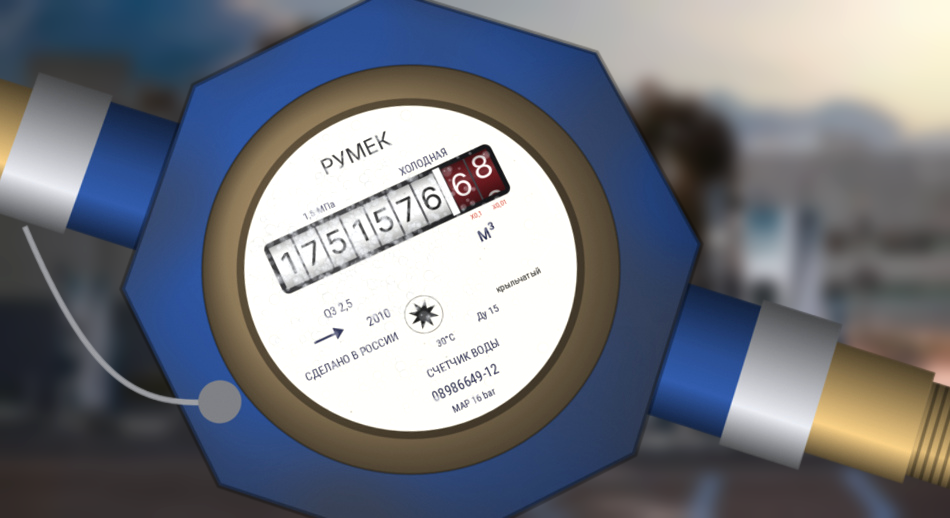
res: 1751576.68; m³
